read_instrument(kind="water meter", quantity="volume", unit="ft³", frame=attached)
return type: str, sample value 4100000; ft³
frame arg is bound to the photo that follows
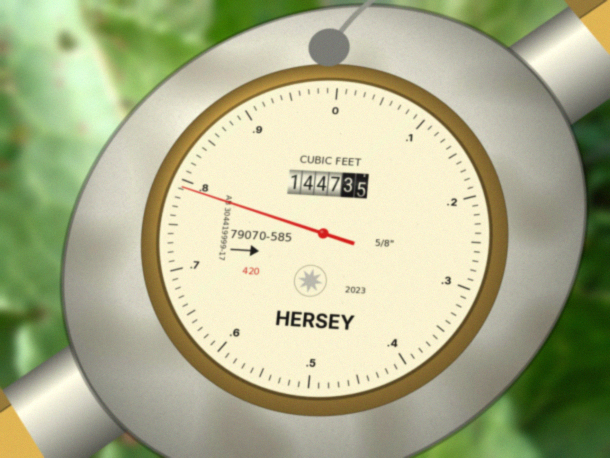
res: 144734.79; ft³
